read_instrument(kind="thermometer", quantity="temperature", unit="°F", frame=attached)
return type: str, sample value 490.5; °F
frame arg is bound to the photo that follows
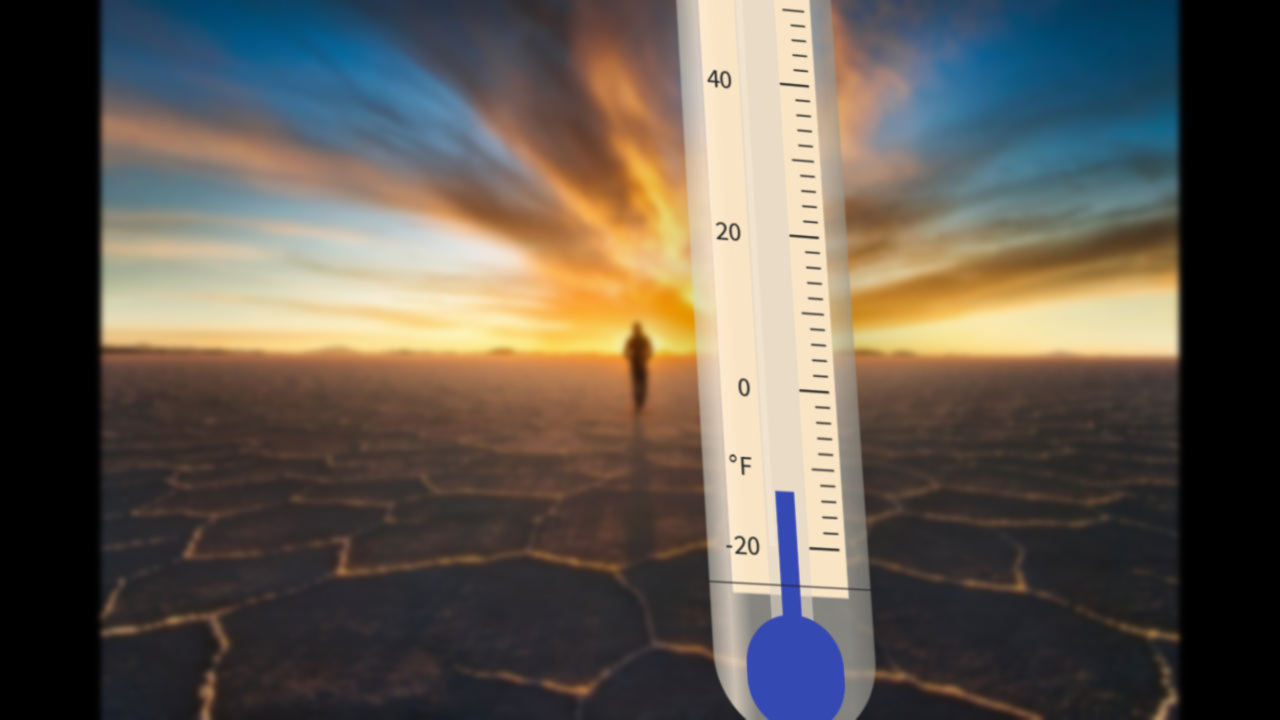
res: -13; °F
